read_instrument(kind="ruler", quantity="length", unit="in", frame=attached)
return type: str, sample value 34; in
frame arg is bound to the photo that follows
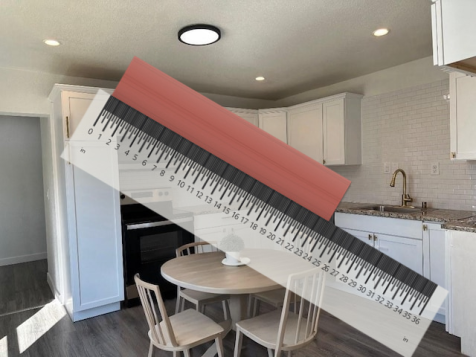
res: 24; in
